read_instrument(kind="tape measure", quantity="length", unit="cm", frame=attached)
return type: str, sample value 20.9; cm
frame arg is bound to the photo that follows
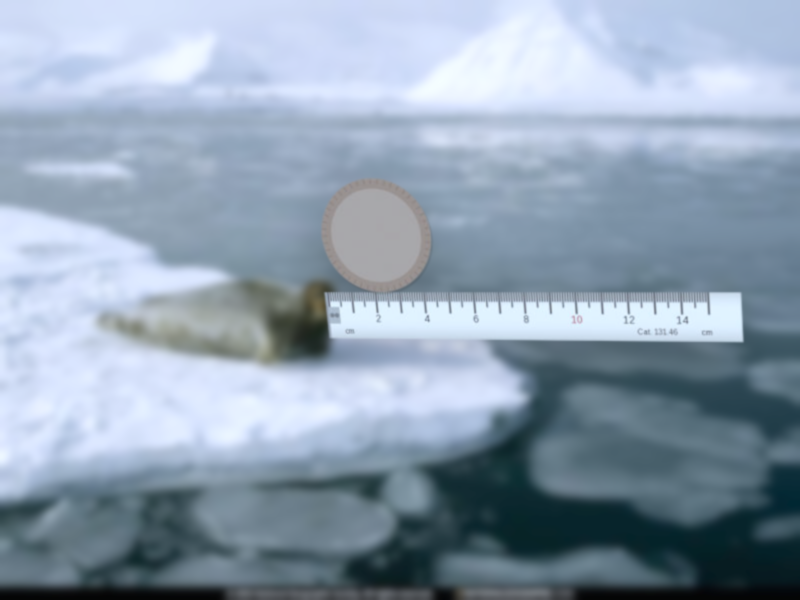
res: 4.5; cm
